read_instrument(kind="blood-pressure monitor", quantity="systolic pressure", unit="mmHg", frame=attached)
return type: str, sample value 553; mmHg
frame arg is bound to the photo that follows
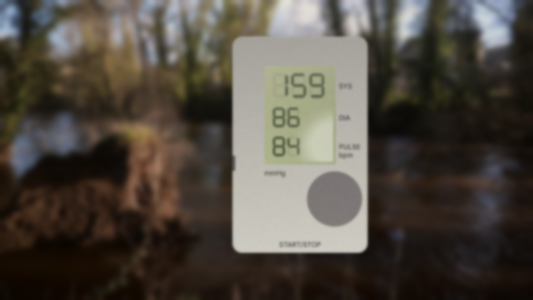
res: 159; mmHg
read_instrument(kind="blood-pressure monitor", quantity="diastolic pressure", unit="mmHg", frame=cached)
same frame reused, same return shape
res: 86; mmHg
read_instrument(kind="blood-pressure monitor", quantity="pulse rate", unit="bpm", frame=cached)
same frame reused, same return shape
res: 84; bpm
